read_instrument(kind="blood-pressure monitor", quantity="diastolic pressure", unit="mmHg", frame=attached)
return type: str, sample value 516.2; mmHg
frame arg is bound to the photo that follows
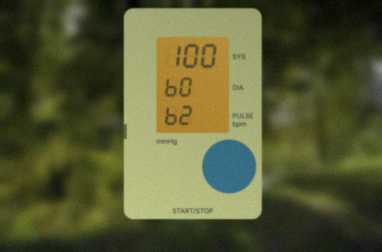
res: 60; mmHg
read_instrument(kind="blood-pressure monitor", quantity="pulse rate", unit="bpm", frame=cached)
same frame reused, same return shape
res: 62; bpm
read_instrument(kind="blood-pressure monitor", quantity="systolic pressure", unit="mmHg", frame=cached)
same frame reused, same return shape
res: 100; mmHg
